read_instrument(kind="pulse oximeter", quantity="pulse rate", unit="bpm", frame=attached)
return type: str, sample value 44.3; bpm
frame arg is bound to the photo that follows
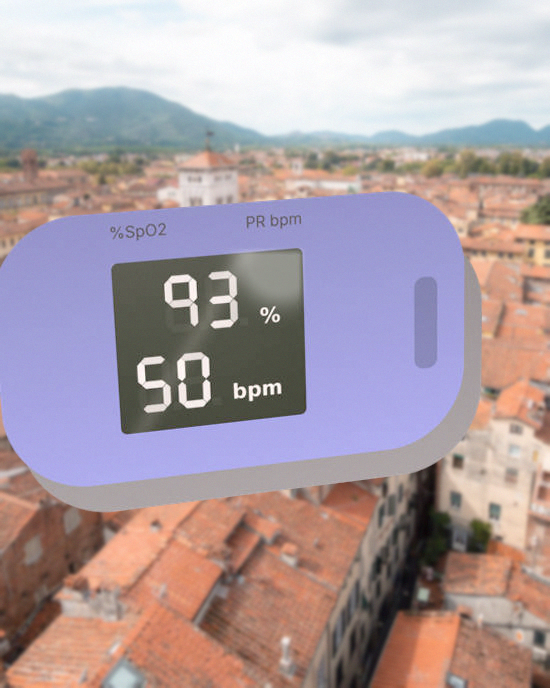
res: 50; bpm
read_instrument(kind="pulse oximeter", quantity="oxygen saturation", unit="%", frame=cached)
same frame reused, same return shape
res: 93; %
